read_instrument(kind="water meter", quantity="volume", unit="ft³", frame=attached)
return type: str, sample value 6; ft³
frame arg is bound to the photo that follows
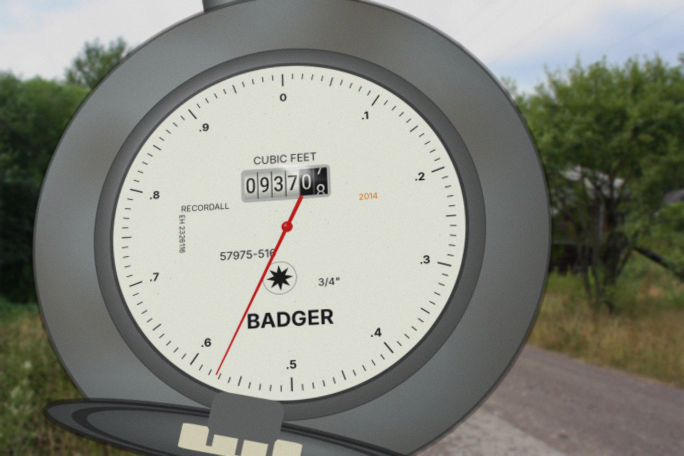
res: 93707.57; ft³
